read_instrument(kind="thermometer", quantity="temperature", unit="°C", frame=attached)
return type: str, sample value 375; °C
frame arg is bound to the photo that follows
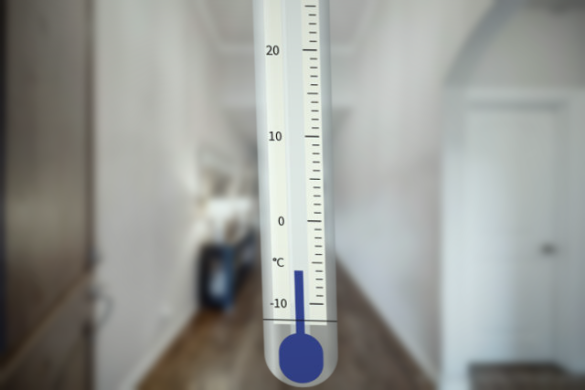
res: -6; °C
